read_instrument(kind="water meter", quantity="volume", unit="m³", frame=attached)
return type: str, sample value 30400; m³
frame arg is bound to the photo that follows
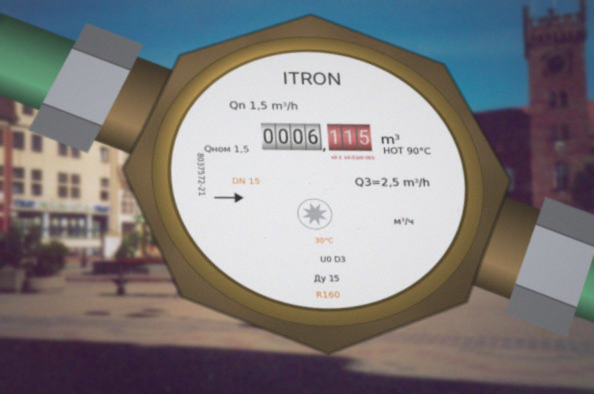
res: 6.115; m³
